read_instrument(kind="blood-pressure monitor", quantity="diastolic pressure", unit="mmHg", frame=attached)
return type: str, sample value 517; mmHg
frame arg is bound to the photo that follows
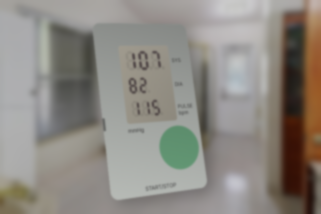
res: 82; mmHg
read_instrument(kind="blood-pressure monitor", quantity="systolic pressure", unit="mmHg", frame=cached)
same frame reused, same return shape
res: 107; mmHg
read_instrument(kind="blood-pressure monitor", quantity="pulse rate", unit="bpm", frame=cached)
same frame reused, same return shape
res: 115; bpm
